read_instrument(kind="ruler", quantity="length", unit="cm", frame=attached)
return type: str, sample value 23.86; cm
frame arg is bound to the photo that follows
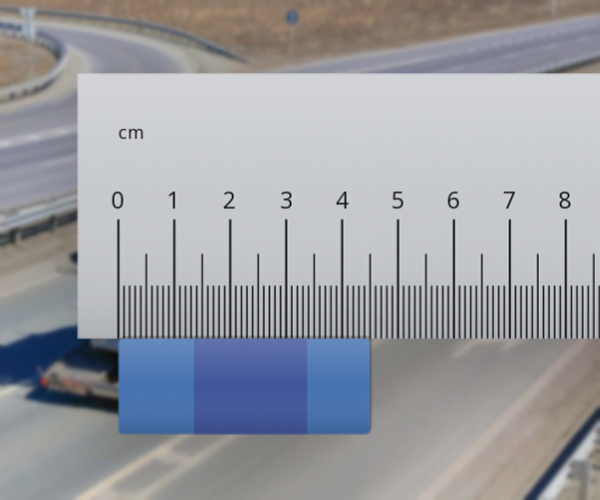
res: 4.5; cm
